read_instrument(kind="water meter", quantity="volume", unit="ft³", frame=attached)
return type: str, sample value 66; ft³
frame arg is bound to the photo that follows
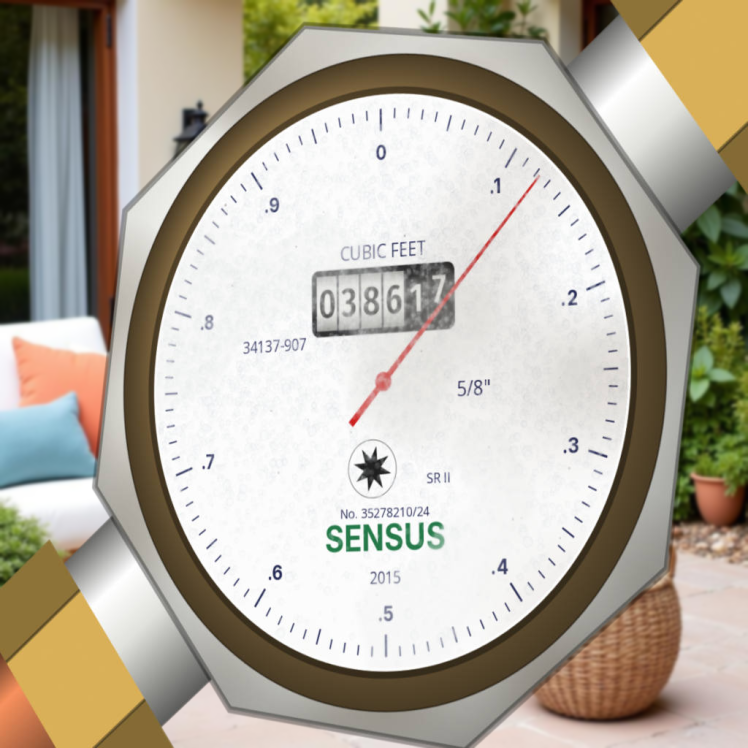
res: 38617.12; ft³
